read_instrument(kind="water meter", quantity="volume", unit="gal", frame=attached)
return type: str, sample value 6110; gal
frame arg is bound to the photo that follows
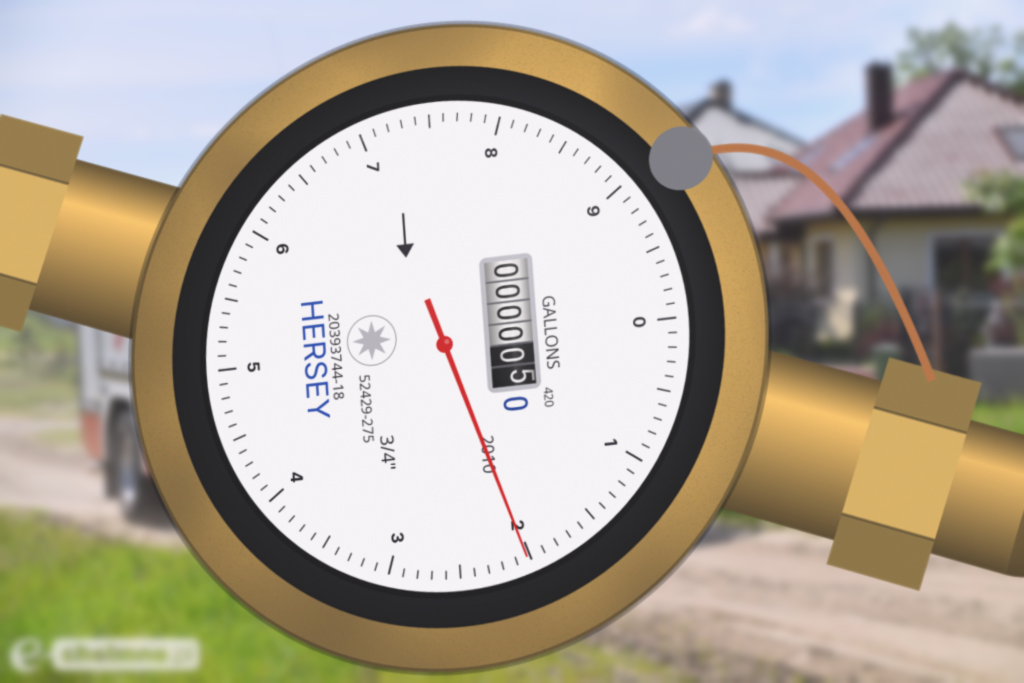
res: 52.0; gal
